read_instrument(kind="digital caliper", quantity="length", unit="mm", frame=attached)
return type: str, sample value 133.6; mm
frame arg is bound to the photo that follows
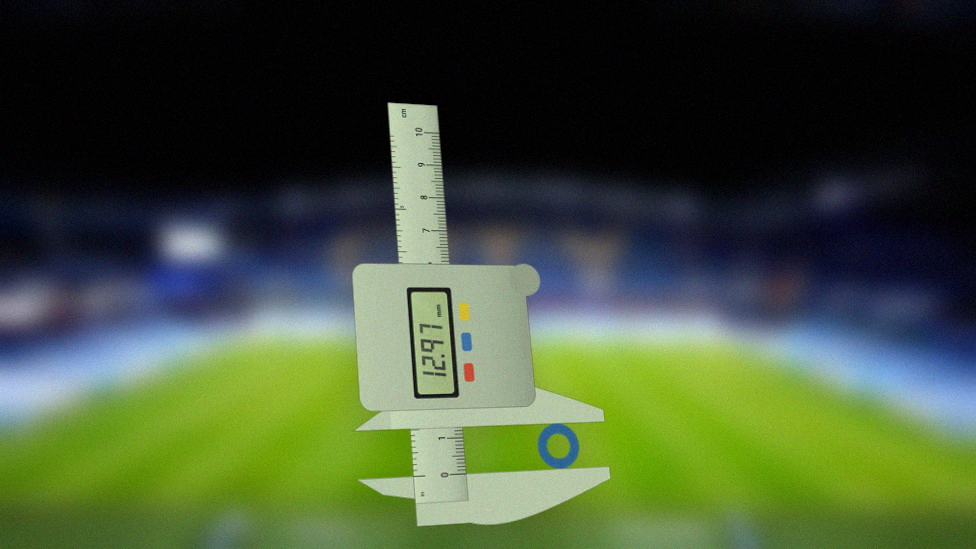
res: 12.97; mm
